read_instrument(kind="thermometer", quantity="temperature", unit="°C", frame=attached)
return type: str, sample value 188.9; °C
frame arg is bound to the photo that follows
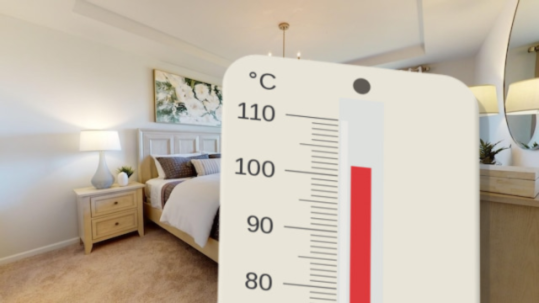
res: 102; °C
